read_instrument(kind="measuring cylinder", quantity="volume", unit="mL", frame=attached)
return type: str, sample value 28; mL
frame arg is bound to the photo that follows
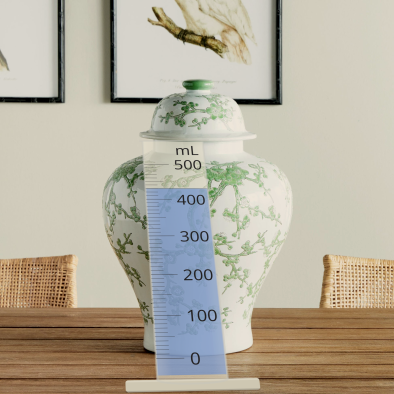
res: 430; mL
